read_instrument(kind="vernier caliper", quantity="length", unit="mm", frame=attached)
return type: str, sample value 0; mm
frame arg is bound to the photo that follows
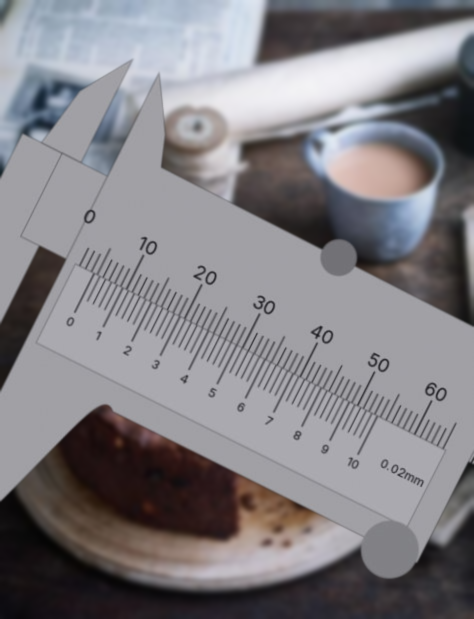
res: 4.5; mm
